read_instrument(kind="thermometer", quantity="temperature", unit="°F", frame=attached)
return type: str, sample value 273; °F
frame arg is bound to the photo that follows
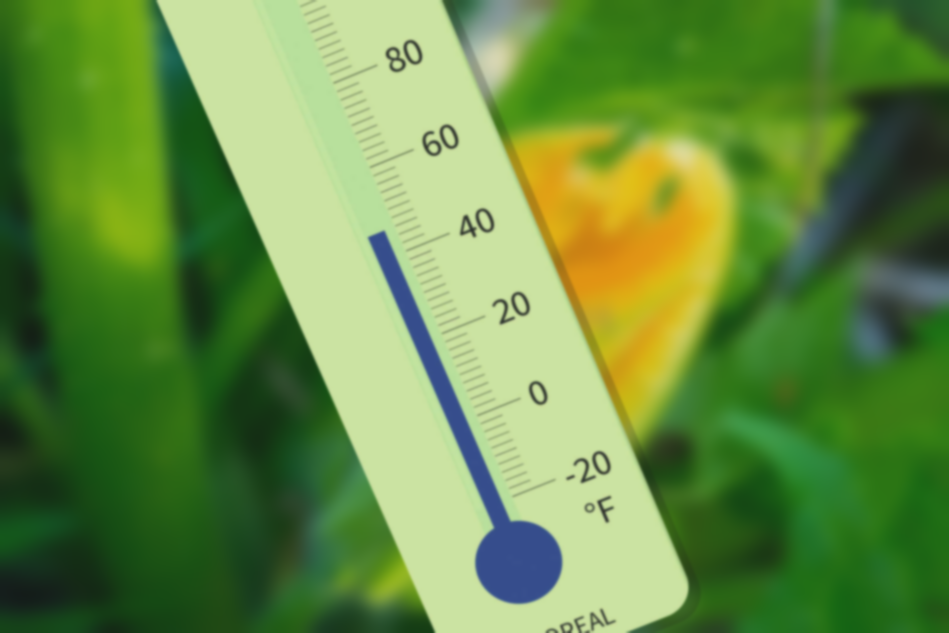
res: 46; °F
